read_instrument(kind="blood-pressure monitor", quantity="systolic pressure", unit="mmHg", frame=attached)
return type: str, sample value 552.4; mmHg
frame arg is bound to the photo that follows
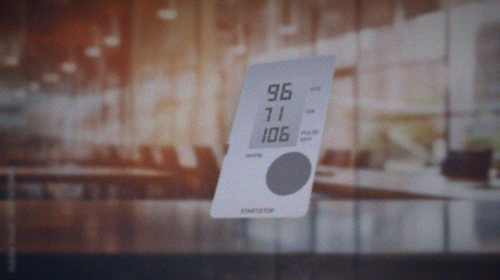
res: 96; mmHg
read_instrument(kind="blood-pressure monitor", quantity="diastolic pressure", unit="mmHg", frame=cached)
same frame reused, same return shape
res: 71; mmHg
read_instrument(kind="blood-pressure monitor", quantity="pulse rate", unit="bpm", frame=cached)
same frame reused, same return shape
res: 106; bpm
